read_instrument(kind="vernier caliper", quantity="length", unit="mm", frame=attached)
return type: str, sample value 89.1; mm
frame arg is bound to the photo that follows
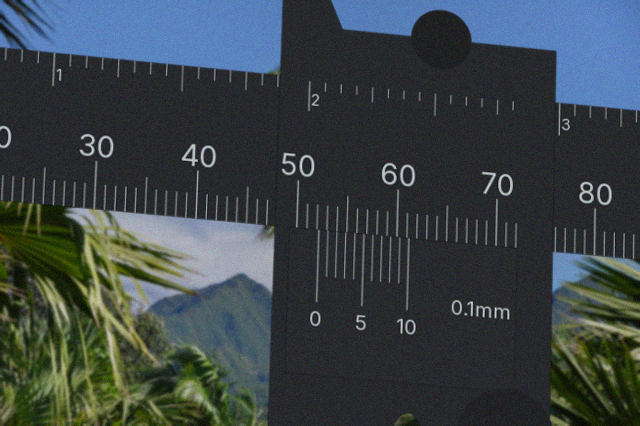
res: 52.2; mm
